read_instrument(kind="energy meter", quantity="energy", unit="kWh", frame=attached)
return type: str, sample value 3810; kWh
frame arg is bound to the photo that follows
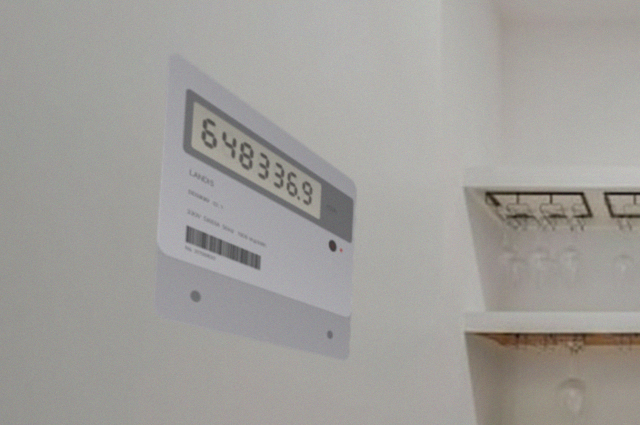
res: 648336.9; kWh
